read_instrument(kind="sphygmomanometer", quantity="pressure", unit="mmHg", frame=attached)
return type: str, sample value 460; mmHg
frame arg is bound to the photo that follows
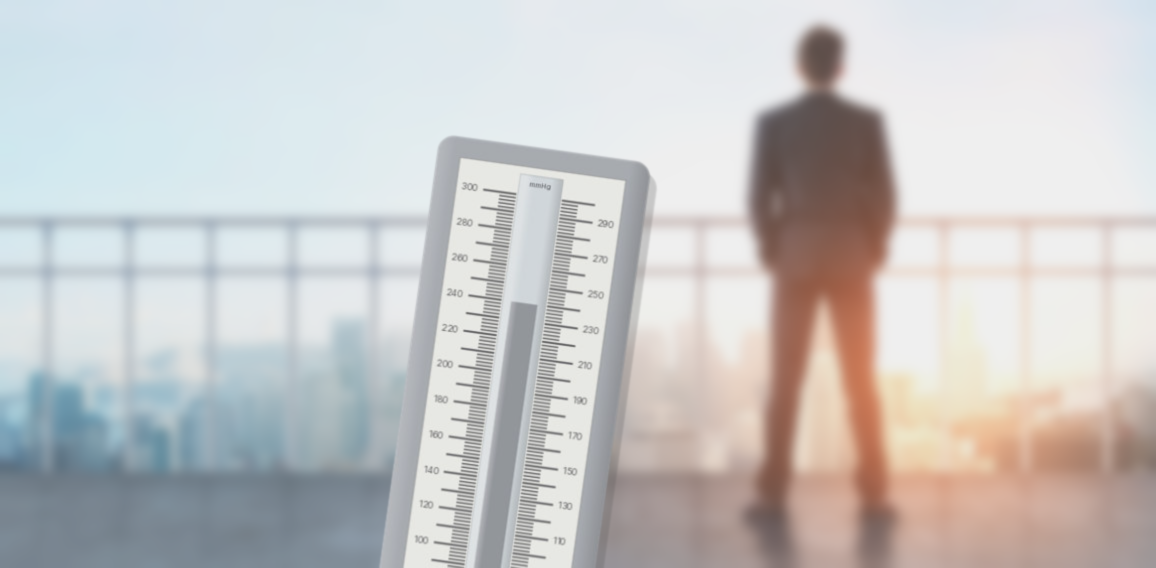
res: 240; mmHg
